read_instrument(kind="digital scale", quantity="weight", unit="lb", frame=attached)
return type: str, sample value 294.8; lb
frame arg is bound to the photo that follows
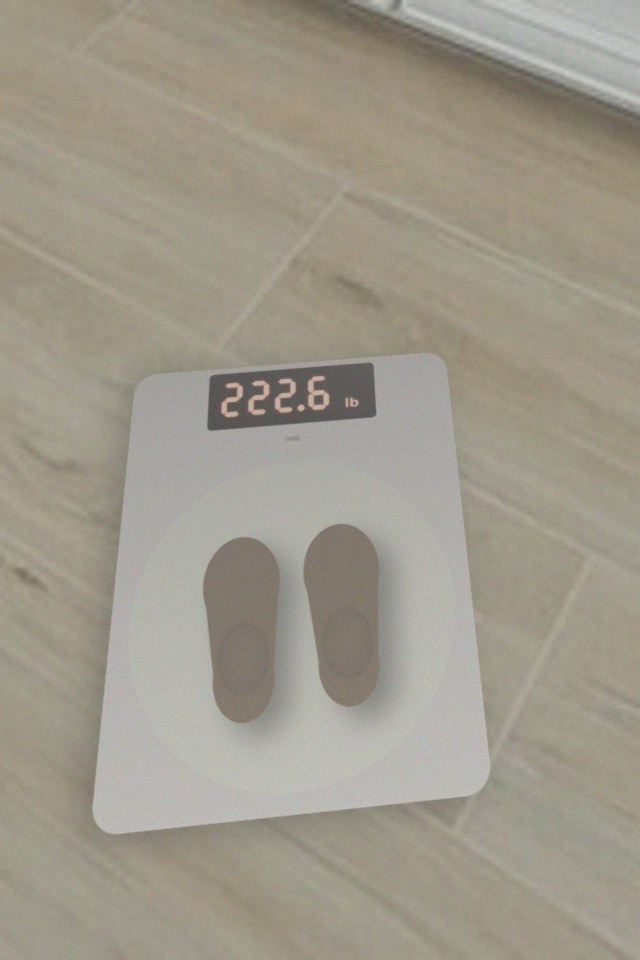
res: 222.6; lb
